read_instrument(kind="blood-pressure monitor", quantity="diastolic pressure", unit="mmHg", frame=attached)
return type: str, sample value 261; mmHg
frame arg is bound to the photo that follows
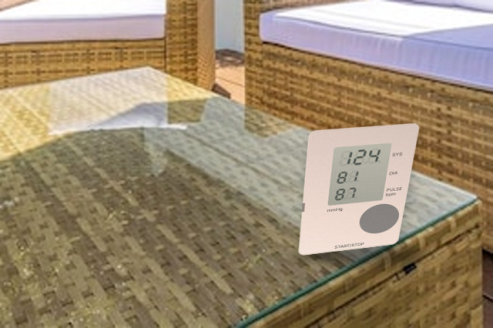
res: 81; mmHg
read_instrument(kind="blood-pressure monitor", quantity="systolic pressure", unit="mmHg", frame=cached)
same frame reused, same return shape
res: 124; mmHg
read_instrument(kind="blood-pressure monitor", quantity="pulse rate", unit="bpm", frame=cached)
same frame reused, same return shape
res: 87; bpm
